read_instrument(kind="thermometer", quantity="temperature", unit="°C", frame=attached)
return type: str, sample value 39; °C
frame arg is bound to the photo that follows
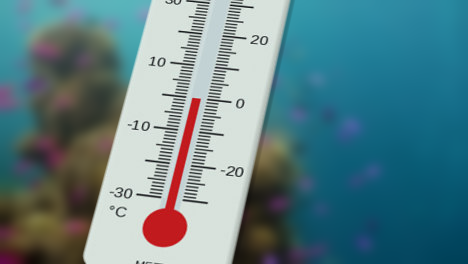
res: 0; °C
